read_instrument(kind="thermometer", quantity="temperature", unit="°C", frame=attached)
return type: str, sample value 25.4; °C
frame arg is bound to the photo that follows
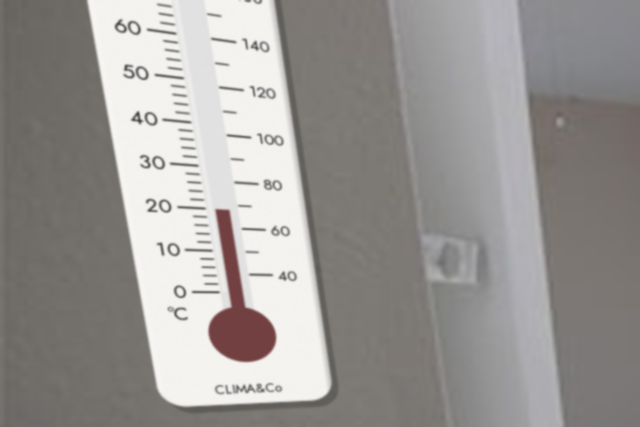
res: 20; °C
